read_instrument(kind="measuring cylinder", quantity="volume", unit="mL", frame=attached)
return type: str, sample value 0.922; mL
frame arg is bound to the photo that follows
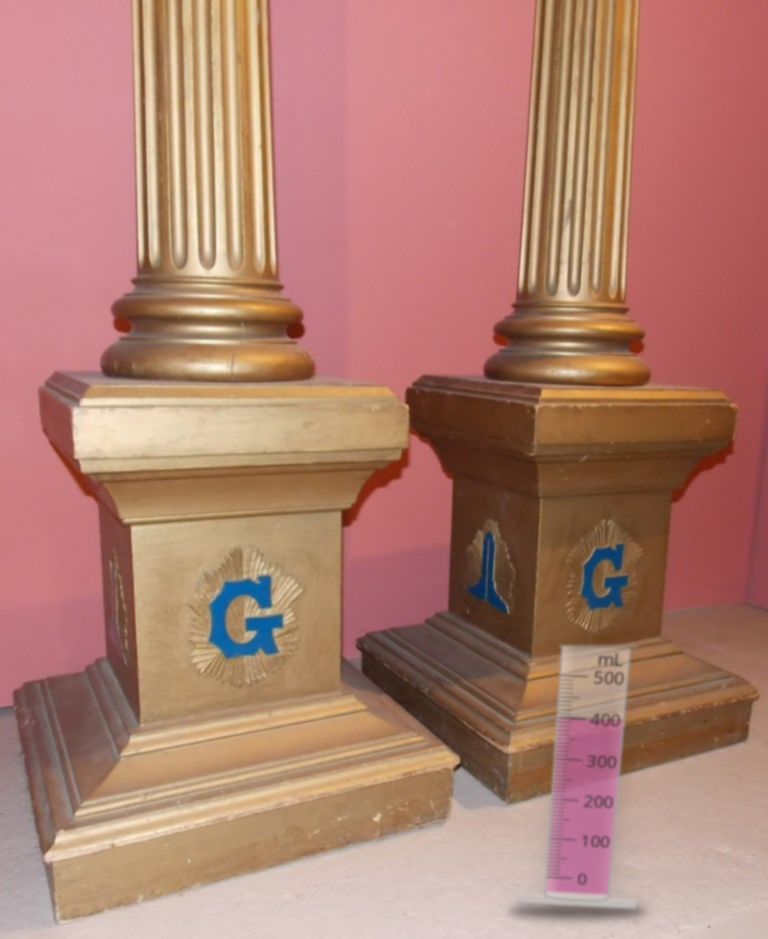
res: 400; mL
